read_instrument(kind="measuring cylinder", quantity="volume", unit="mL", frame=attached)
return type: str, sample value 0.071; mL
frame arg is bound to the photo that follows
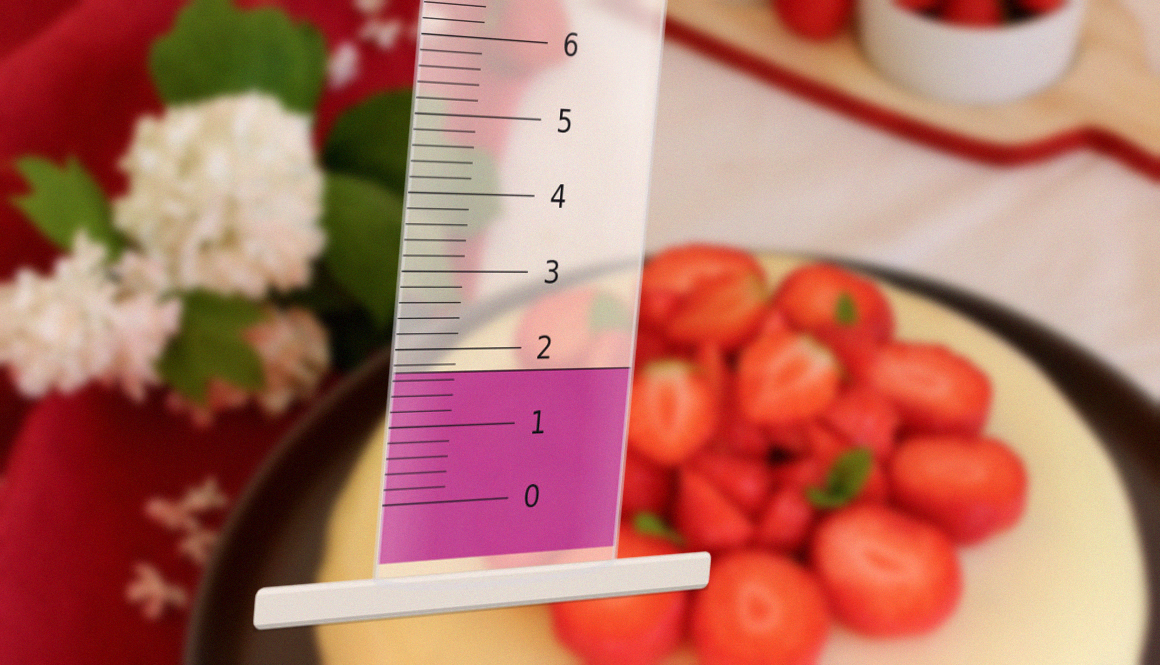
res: 1.7; mL
